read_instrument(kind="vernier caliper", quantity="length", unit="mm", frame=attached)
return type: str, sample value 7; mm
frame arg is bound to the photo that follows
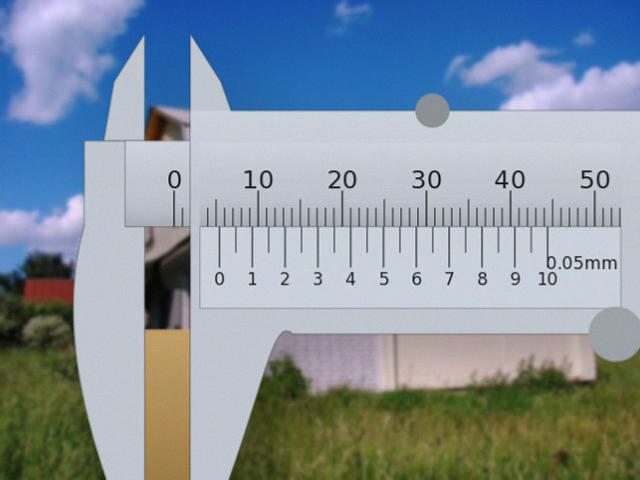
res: 5.4; mm
